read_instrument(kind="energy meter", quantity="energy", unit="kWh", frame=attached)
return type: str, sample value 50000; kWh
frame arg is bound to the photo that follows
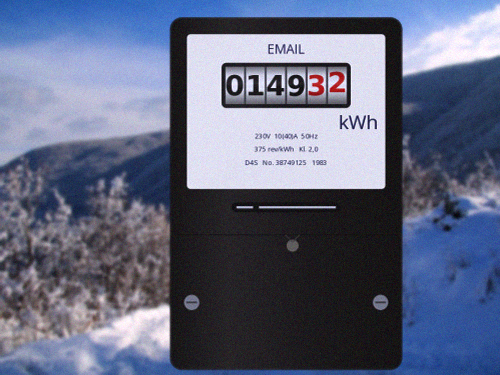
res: 149.32; kWh
